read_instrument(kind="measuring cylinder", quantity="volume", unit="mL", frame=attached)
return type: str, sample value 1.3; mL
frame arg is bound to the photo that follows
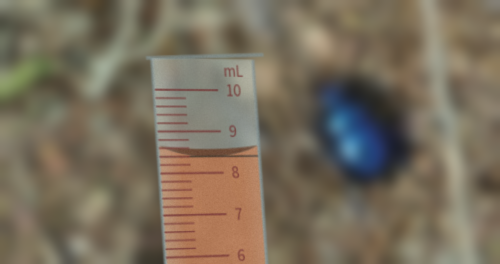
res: 8.4; mL
